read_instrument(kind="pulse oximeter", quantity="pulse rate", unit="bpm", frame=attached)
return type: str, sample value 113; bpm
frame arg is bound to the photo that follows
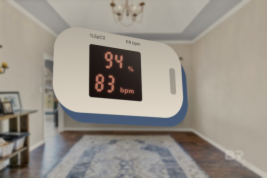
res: 83; bpm
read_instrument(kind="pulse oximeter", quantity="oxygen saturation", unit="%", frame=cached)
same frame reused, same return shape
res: 94; %
